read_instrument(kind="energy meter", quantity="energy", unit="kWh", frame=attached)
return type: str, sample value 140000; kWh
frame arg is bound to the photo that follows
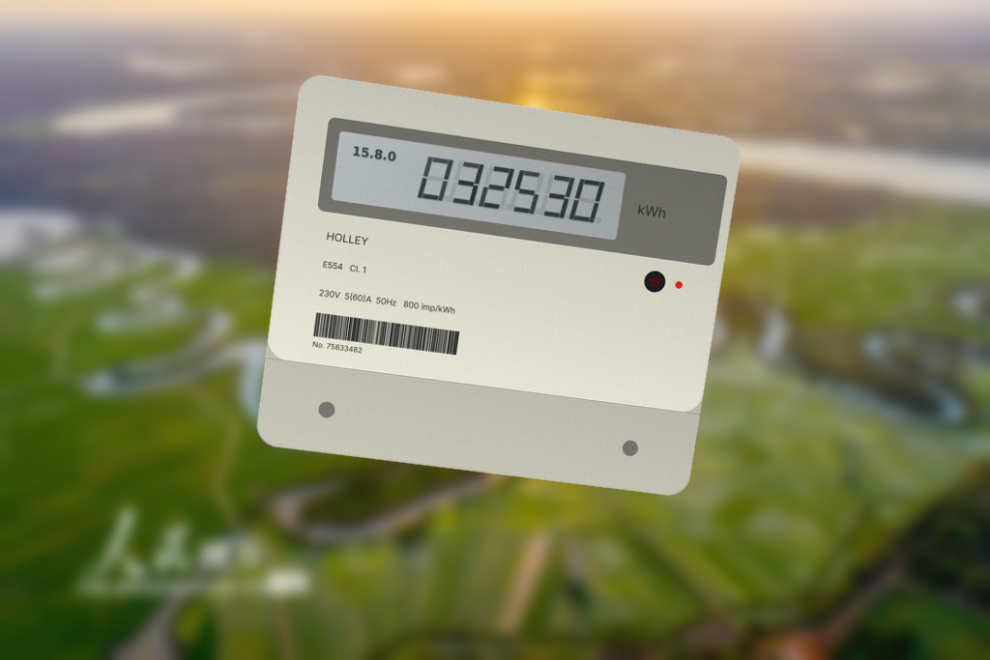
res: 32530; kWh
